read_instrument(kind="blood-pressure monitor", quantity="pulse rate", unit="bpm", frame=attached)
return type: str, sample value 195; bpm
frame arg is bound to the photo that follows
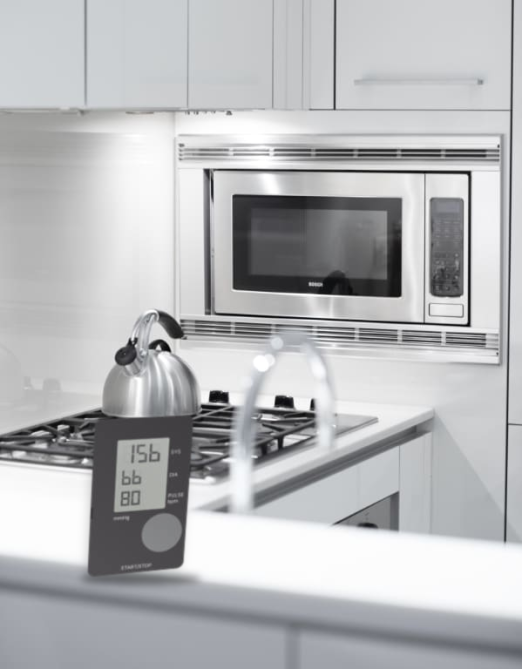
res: 80; bpm
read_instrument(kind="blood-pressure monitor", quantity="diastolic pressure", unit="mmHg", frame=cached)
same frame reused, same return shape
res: 66; mmHg
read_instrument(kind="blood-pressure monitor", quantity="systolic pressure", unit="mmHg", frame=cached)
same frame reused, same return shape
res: 156; mmHg
